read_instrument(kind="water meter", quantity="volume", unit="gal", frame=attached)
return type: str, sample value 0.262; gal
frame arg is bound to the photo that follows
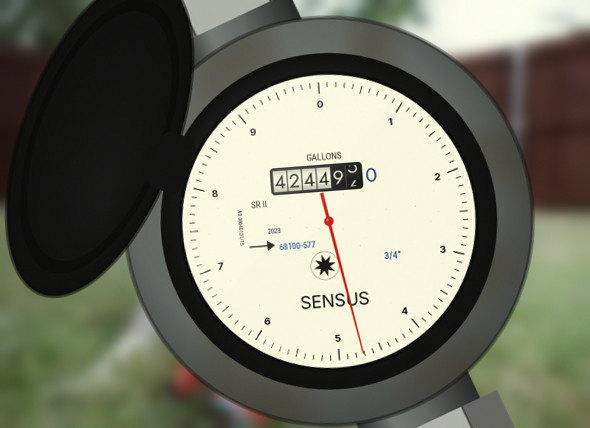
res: 4244954.7; gal
